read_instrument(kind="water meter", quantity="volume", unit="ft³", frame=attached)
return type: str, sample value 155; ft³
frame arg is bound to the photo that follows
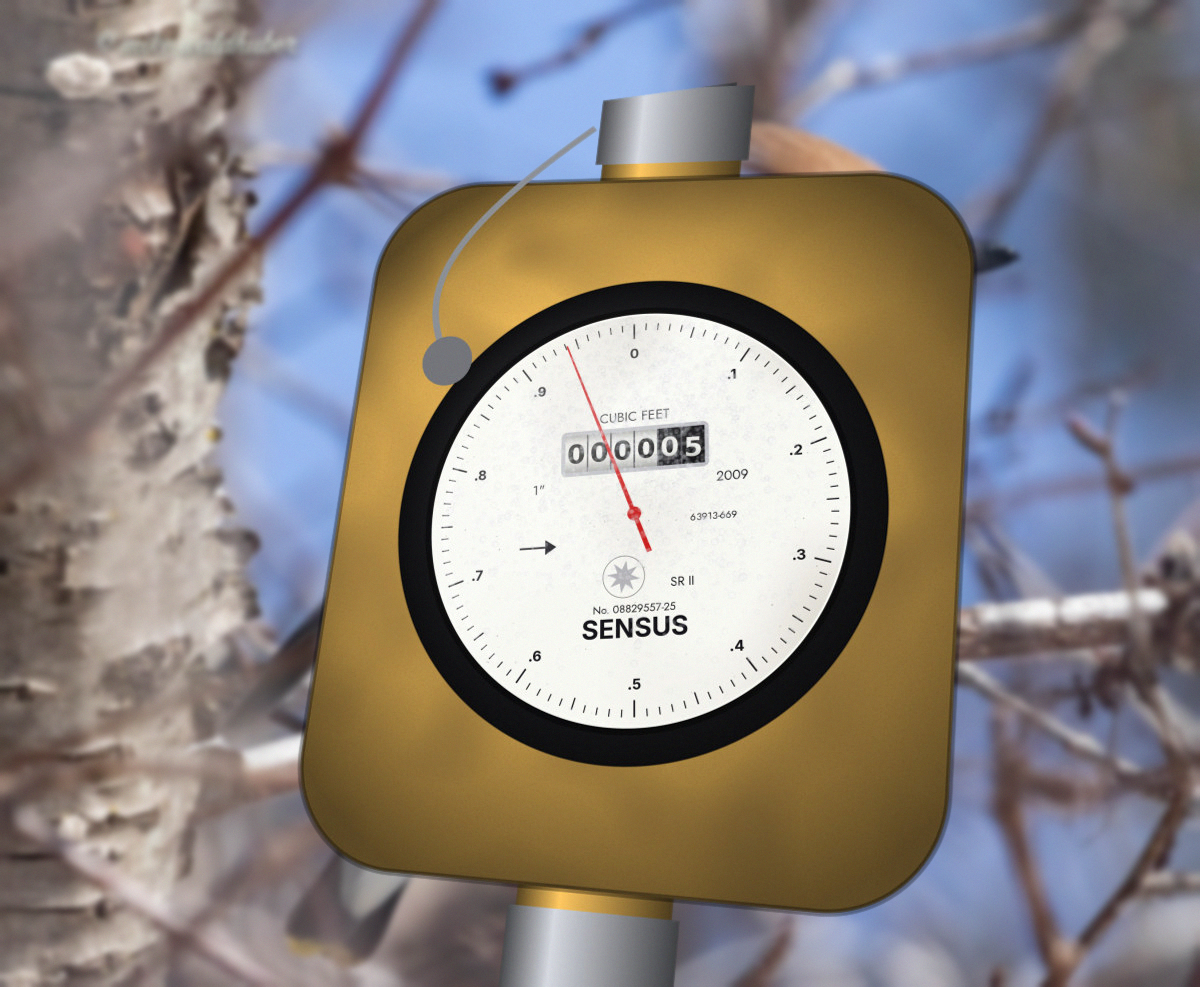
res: 4.94; ft³
